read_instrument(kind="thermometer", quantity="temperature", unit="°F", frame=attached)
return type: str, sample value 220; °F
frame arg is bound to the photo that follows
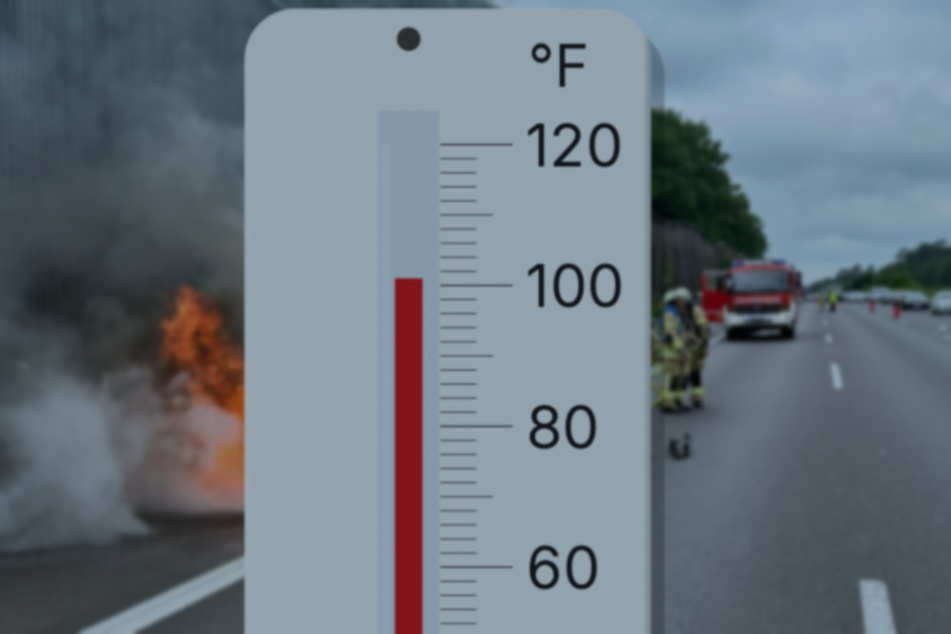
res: 101; °F
